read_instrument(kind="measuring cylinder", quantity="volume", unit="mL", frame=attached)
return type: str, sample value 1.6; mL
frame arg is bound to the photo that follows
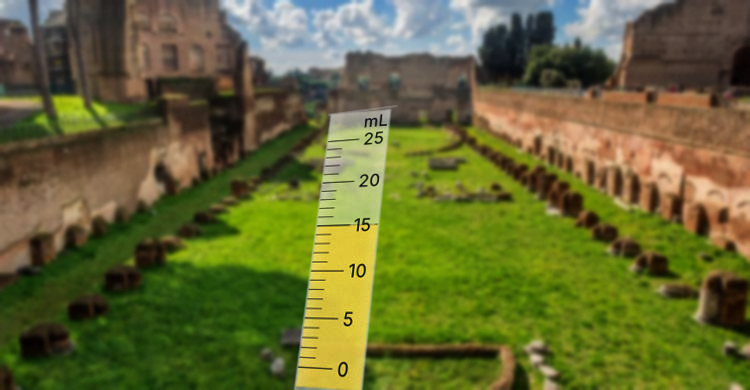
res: 15; mL
